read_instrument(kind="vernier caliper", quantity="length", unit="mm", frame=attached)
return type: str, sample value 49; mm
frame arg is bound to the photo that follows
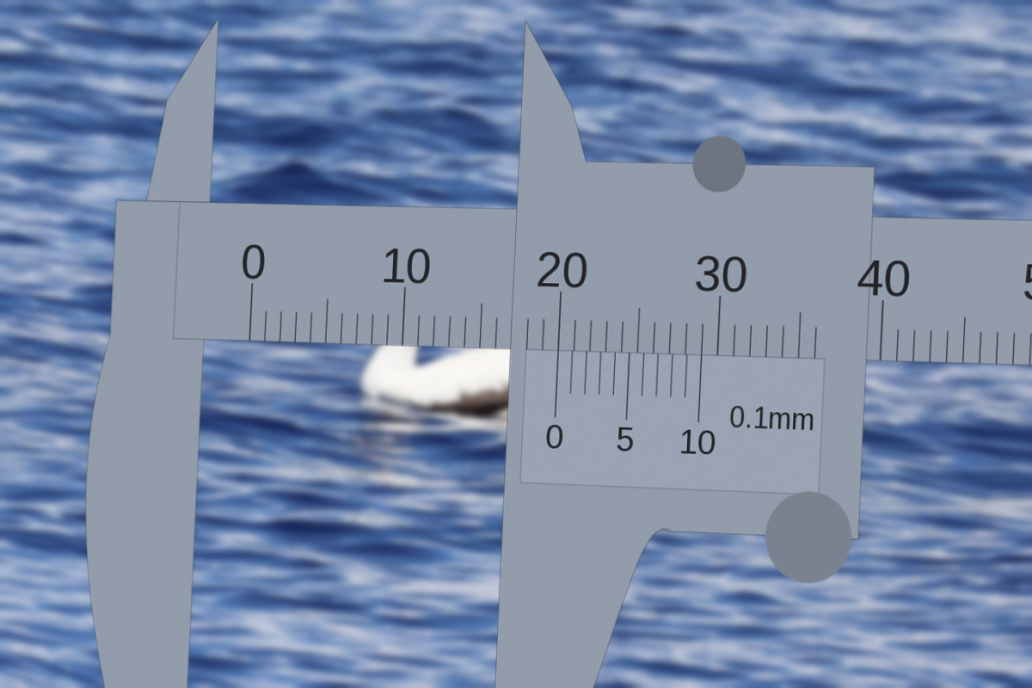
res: 20.0; mm
